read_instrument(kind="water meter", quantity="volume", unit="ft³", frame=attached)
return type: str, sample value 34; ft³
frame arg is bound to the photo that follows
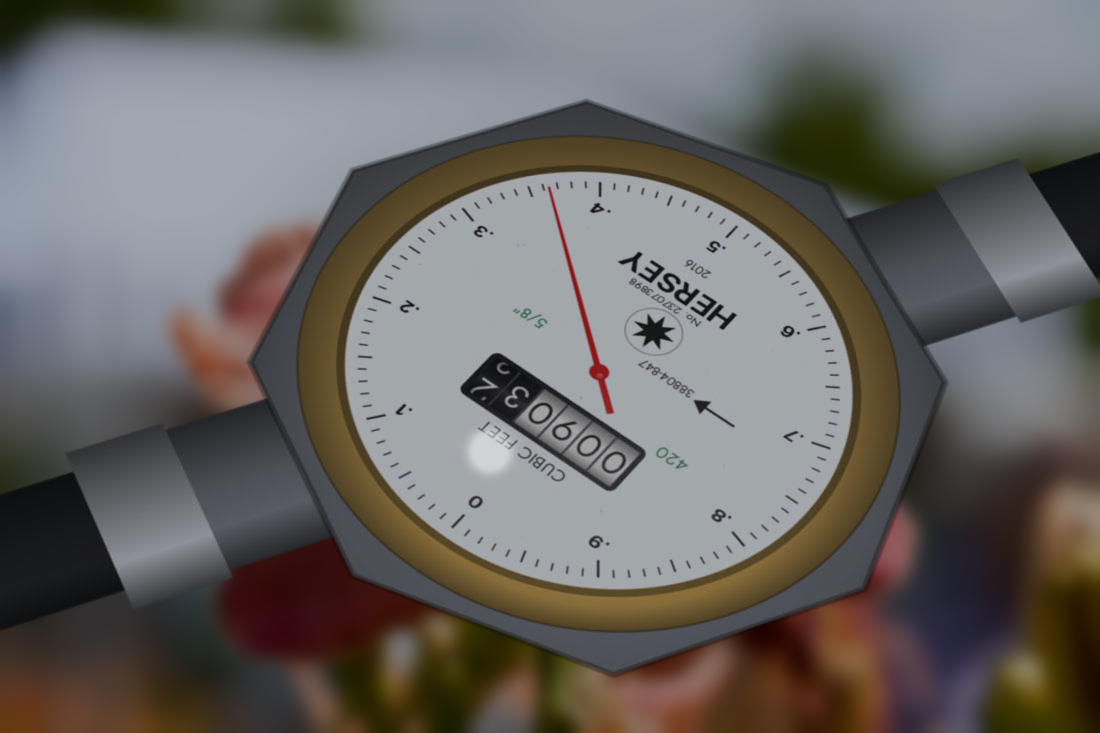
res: 9032.36; ft³
